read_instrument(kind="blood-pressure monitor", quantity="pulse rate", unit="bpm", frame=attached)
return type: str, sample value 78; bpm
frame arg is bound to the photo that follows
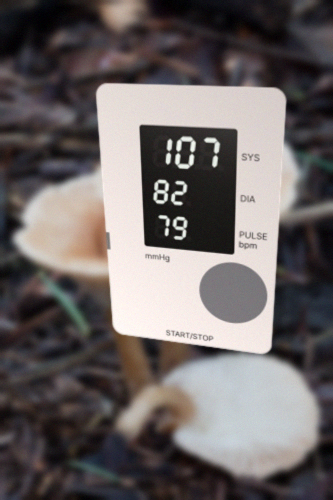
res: 79; bpm
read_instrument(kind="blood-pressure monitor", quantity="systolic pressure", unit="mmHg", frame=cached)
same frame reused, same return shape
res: 107; mmHg
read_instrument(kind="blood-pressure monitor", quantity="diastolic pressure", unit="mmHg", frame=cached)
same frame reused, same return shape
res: 82; mmHg
